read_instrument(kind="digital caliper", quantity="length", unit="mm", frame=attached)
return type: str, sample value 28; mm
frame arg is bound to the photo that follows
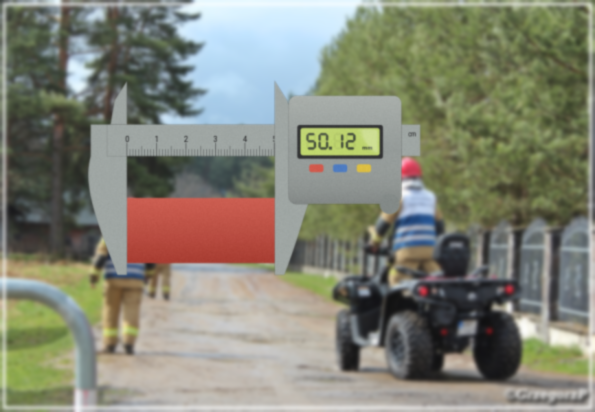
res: 50.12; mm
